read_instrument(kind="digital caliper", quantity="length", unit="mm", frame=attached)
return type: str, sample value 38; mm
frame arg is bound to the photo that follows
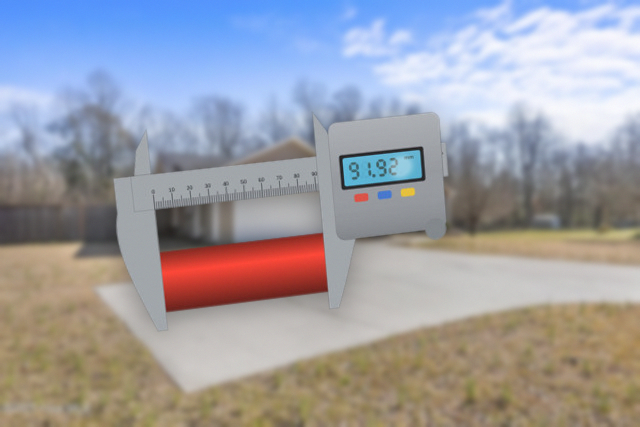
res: 91.92; mm
